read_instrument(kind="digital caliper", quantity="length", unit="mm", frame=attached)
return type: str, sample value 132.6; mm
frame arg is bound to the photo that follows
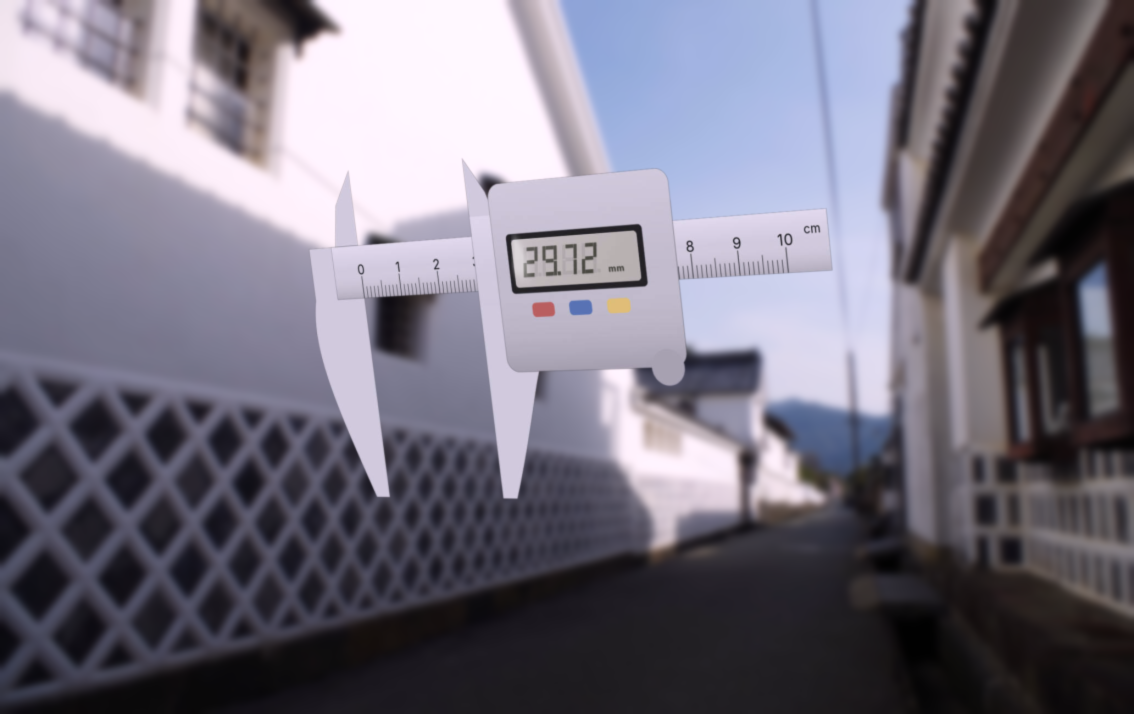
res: 29.72; mm
